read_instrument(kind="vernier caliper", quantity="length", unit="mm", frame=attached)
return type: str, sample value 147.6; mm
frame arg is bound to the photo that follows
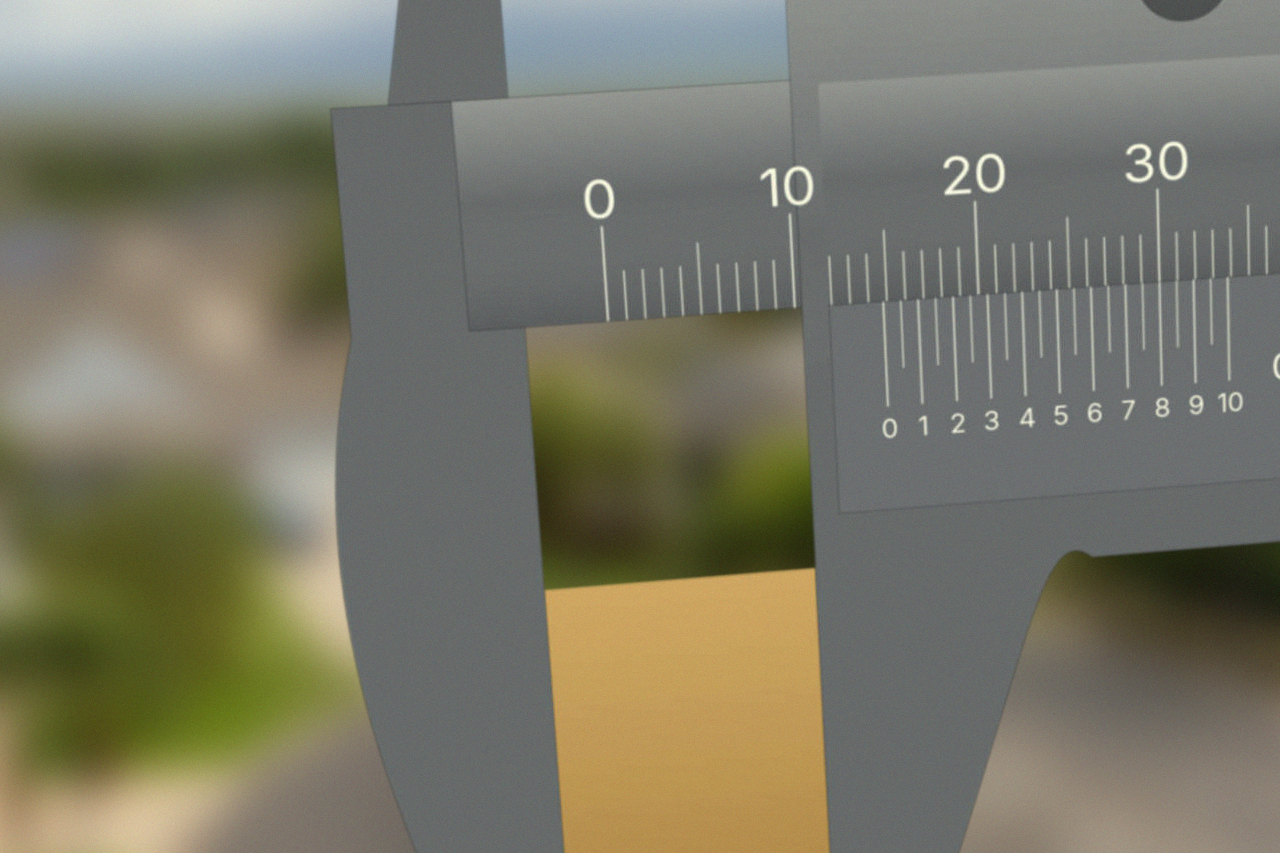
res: 14.8; mm
